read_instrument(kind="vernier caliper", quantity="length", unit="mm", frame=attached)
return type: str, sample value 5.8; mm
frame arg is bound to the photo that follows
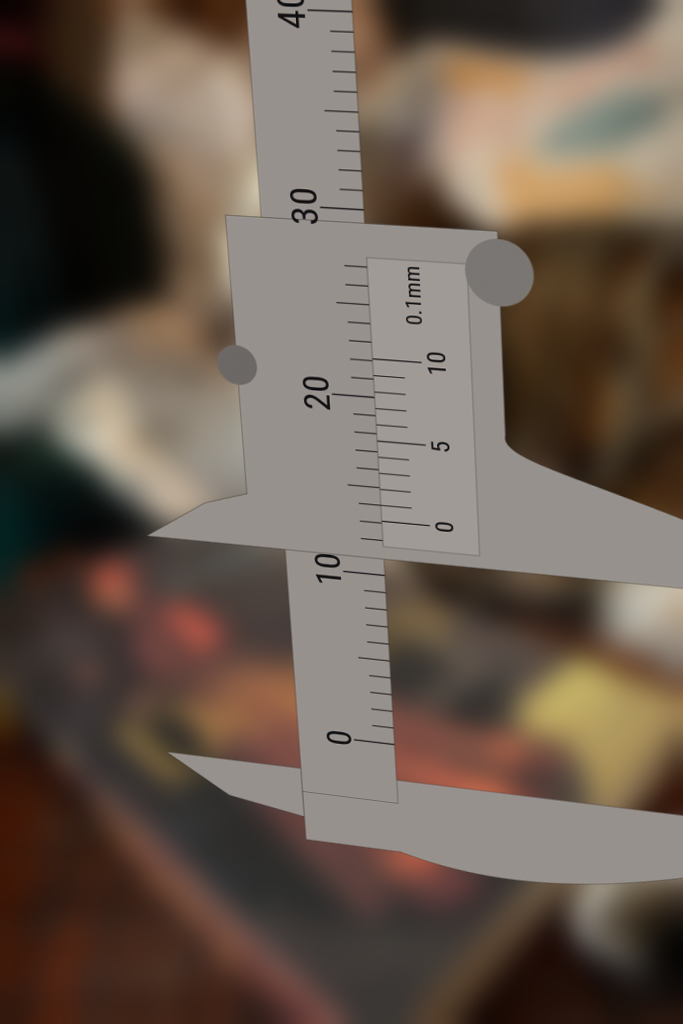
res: 13.1; mm
